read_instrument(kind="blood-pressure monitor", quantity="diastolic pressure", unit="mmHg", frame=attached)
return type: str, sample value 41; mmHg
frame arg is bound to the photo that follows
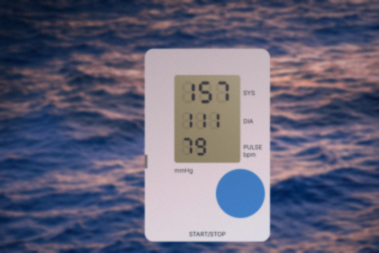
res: 111; mmHg
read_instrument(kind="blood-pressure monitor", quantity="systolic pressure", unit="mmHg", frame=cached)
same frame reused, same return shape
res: 157; mmHg
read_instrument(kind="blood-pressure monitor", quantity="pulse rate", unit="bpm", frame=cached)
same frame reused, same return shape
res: 79; bpm
